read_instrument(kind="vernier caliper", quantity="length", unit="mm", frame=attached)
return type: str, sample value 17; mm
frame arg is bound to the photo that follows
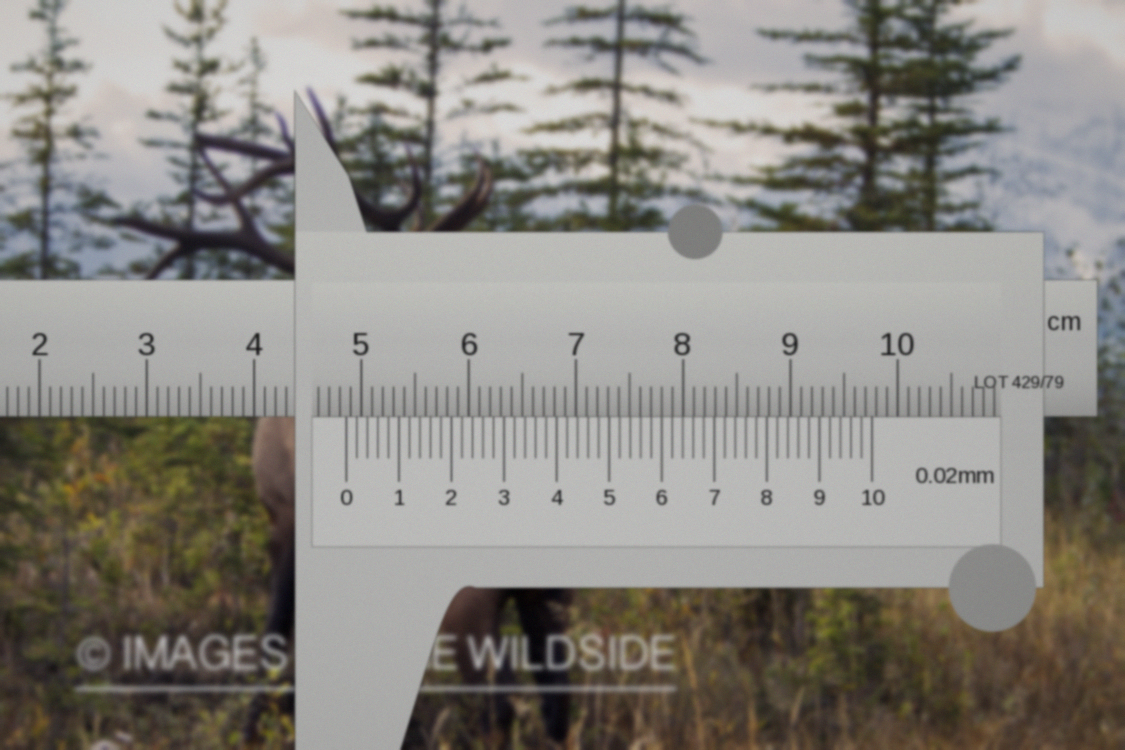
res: 48.6; mm
